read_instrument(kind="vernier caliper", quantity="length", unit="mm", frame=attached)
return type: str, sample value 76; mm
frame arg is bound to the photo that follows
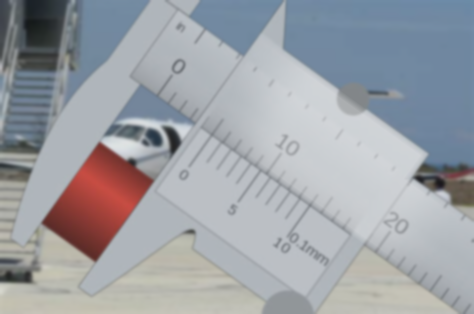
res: 5.0; mm
